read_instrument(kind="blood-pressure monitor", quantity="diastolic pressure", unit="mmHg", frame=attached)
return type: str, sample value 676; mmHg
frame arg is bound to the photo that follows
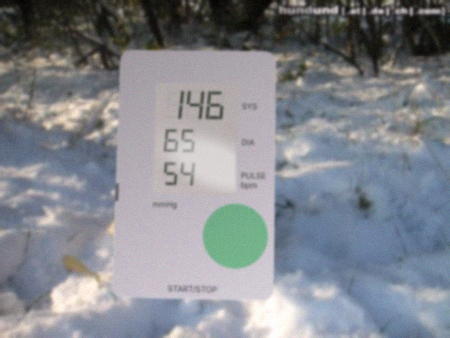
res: 65; mmHg
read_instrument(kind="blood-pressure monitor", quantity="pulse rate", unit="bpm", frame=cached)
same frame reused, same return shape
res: 54; bpm
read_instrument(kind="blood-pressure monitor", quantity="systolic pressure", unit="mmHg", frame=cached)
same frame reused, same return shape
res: 146; mmHg
